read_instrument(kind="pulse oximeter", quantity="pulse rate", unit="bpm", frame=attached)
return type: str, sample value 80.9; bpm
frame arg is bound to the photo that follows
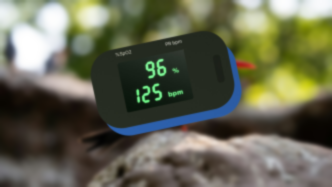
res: 125; bpm
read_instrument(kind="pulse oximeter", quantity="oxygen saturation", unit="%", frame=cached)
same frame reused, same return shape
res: 96; %
